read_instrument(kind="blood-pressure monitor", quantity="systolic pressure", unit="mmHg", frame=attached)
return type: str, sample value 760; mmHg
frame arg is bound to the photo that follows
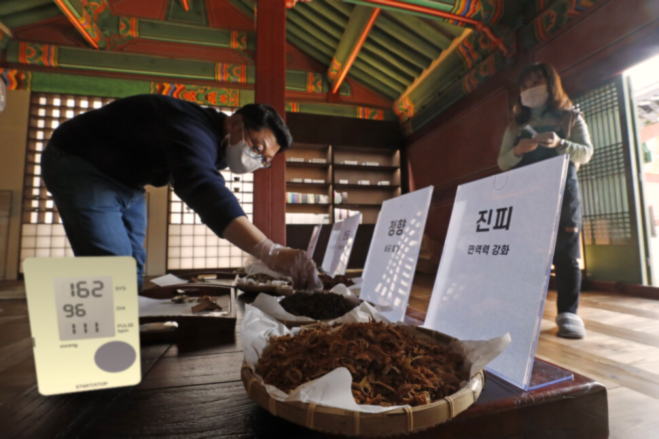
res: 162; mmHg
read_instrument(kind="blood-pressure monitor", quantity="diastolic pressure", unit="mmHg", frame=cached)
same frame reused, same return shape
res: 96; mmHg
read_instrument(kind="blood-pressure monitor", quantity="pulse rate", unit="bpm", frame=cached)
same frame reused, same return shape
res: 111; bpm
